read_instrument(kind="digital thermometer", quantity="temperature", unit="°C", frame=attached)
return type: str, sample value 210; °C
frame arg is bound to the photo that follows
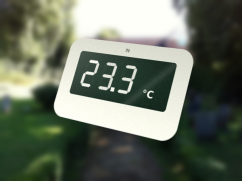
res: 23.3; °C
